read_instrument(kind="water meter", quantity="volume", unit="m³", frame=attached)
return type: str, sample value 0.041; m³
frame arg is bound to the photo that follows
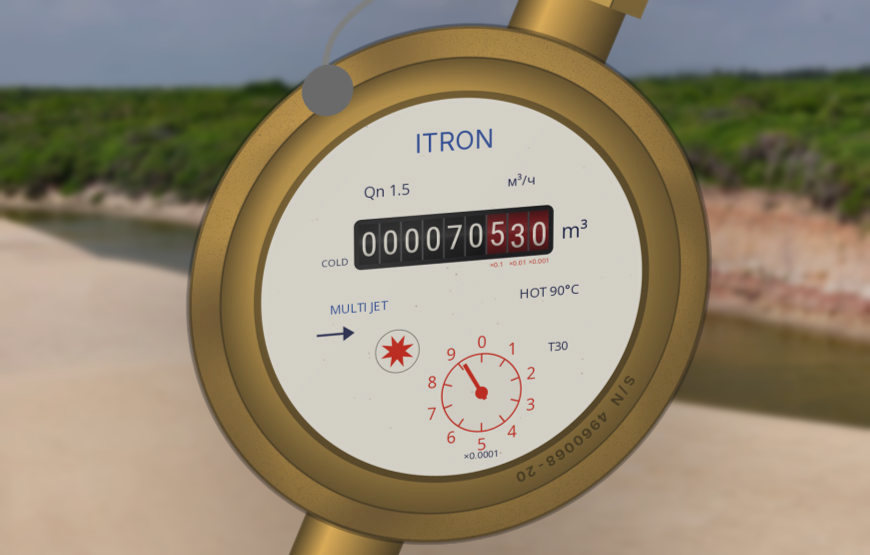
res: 70.5299; m³
